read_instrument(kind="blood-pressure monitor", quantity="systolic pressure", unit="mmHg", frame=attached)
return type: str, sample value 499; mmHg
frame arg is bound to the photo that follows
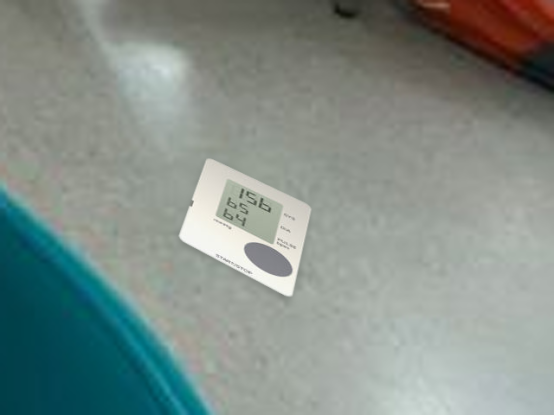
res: 156; mmHg
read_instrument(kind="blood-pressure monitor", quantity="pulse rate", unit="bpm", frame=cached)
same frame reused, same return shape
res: 64; bpm
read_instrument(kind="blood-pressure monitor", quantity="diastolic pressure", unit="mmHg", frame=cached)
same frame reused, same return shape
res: 65; mmHg
